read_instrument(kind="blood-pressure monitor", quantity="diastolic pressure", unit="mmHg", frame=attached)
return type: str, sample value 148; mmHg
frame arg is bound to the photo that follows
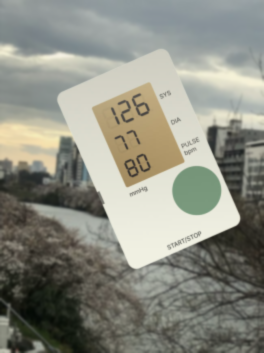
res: 77; mmHg
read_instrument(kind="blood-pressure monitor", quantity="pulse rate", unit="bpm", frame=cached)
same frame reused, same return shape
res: 80; bpm
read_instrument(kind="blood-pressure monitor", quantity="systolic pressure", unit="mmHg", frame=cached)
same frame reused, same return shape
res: 126; mmHg
